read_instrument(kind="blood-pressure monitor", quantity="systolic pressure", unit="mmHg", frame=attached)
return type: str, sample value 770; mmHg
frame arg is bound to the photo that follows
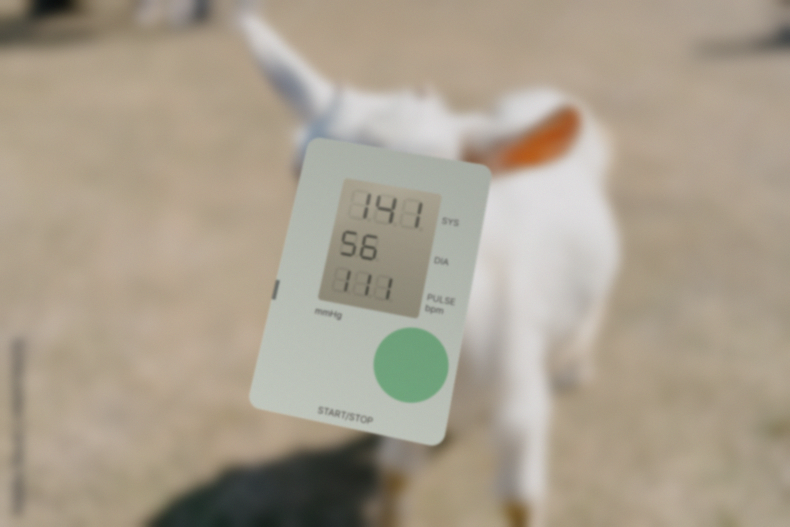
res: 141; mmHg
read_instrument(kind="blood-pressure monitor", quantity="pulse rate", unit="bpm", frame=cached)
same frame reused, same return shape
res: 111; bpm
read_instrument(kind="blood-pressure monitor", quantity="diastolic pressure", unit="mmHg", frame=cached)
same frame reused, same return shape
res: 56; mmHg
